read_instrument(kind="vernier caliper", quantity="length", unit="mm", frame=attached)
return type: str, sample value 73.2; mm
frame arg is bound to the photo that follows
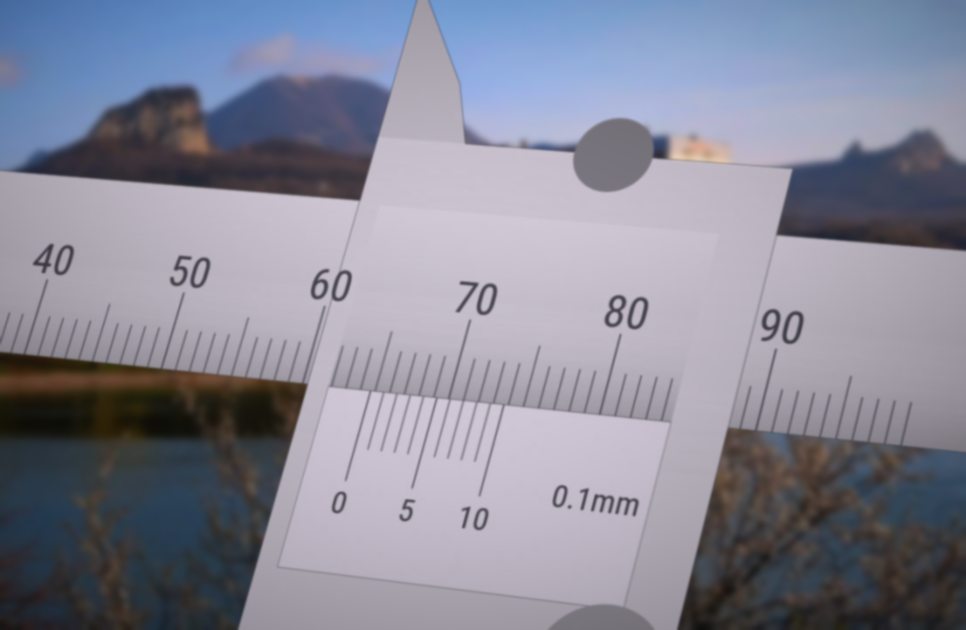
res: 64.7; mm
